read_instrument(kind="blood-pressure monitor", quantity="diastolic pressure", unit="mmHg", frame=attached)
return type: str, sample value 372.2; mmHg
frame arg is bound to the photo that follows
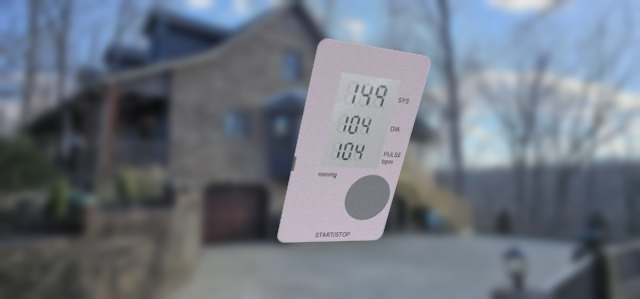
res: 104; mmHg
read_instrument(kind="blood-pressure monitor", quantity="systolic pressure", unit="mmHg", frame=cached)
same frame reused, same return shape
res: 149; mmHg
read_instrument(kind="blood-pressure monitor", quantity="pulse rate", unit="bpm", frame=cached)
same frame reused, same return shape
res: 104; bpm
